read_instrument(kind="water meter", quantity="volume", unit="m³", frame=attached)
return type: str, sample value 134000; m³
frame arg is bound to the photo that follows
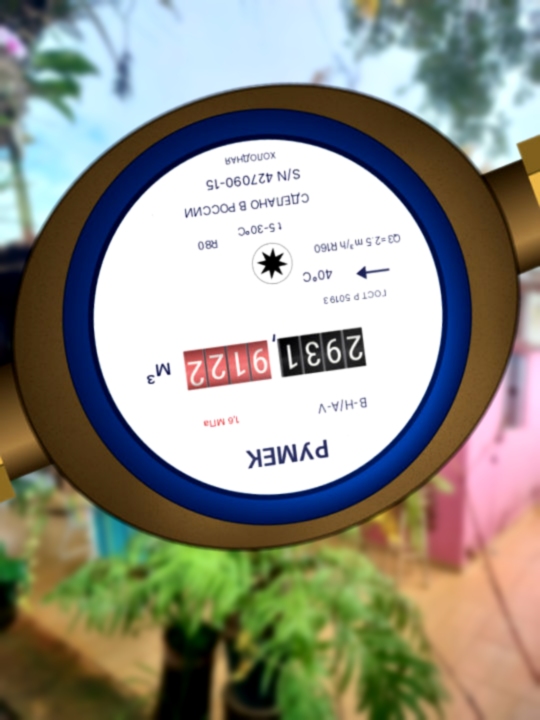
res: 2931.9122; m³
